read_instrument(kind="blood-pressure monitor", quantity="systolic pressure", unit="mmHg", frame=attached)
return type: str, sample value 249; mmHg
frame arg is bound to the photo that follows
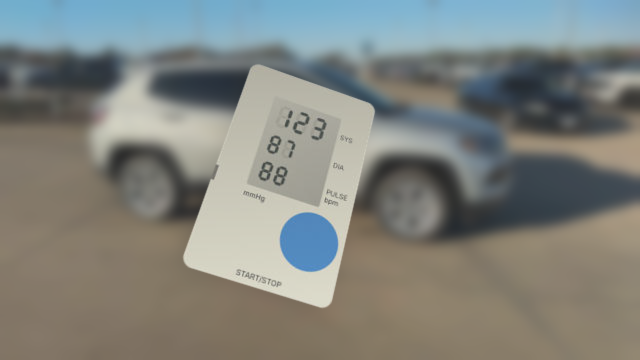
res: 123; mmHg
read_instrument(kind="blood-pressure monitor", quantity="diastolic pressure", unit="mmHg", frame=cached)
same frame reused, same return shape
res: 87; mmHg
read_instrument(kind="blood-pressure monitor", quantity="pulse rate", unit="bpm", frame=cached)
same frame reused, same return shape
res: 88; bpm
